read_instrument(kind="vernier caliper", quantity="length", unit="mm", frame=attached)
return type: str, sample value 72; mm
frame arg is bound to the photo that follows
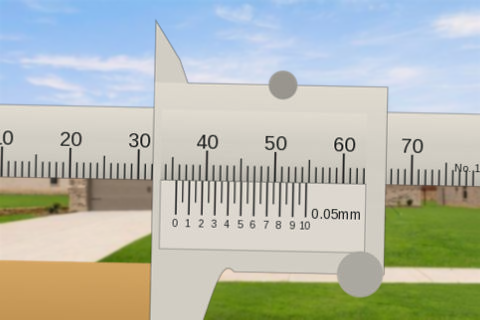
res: 35.6; mm
